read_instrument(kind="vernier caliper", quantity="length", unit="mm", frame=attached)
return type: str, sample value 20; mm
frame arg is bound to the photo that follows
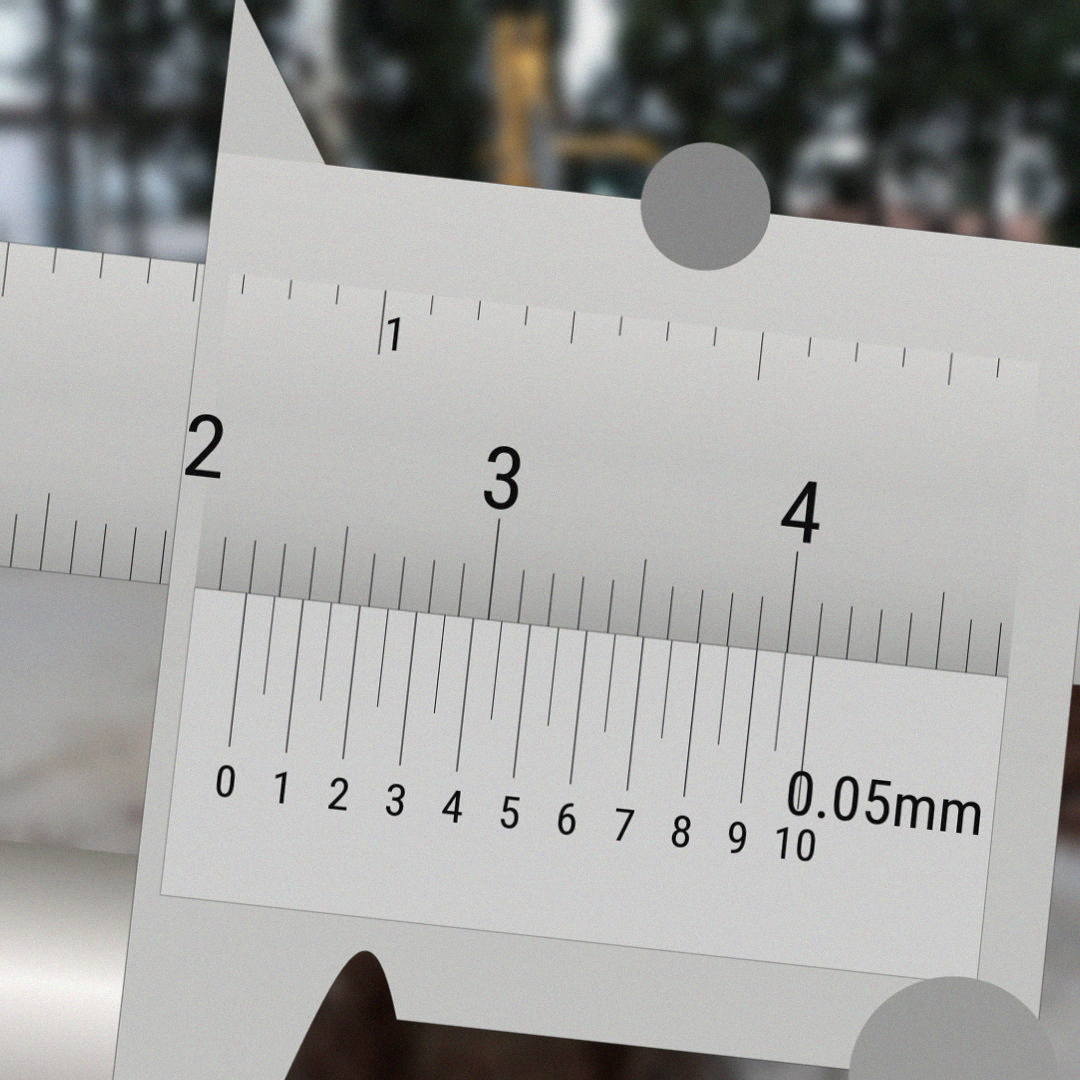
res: 21.90; mm
